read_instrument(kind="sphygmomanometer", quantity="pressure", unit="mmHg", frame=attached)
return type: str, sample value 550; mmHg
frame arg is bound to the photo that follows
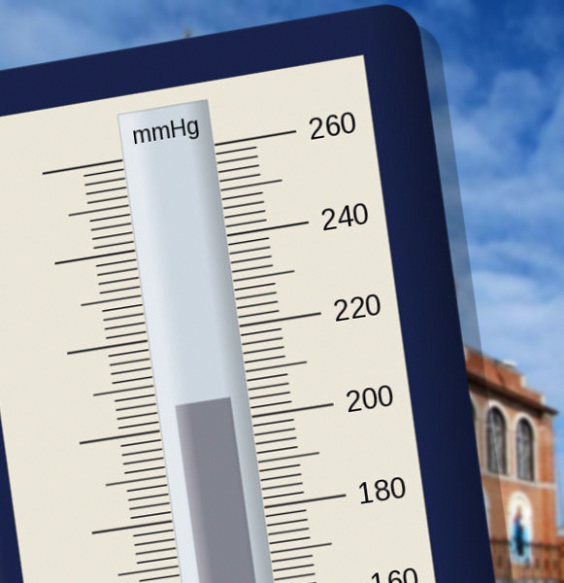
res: 205; mmHg
